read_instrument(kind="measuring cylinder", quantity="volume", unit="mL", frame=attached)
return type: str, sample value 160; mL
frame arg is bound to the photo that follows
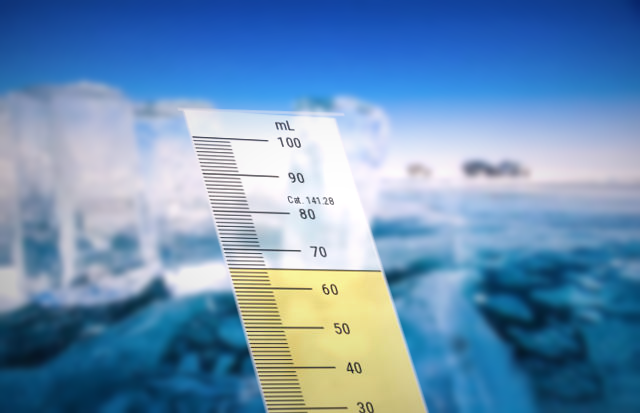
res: 65; mL
